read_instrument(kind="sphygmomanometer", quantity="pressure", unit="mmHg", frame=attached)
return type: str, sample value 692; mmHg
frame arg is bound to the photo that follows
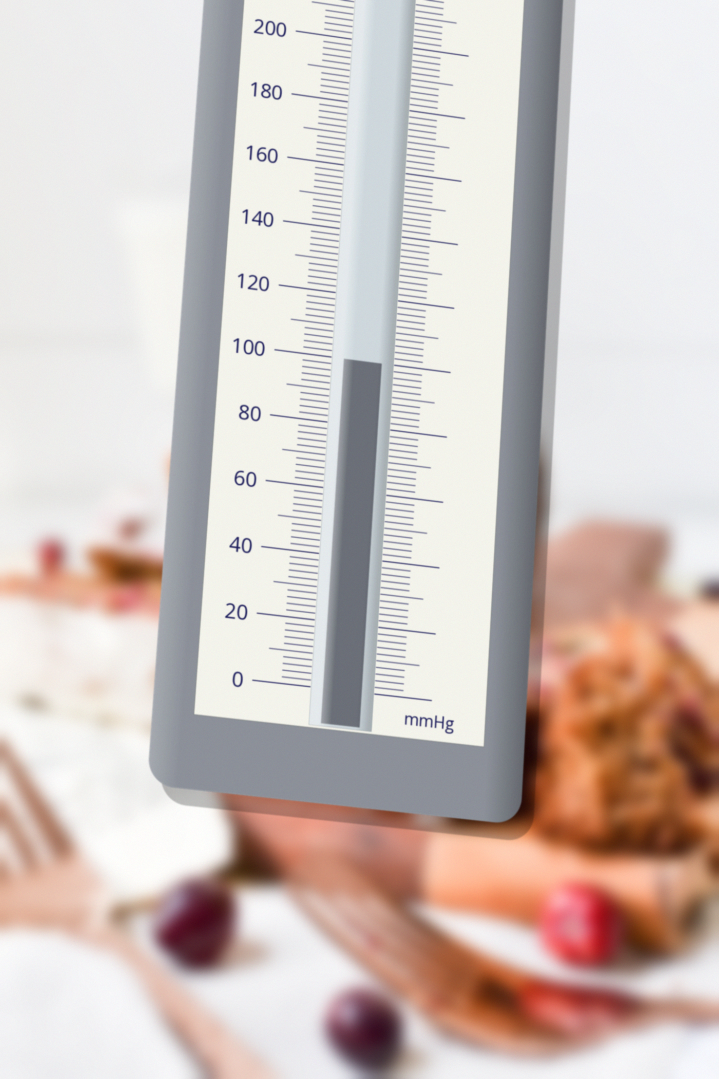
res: 100; mmHg
